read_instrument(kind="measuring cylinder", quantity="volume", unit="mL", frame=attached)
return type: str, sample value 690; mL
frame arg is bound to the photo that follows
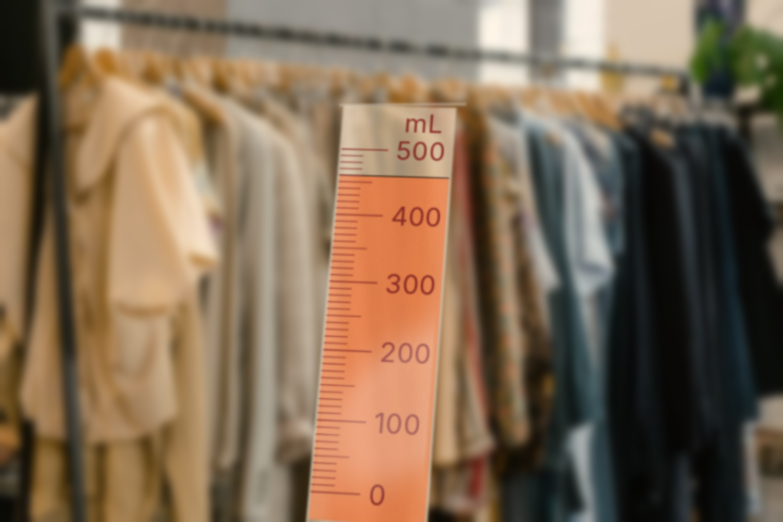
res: 460; mL
